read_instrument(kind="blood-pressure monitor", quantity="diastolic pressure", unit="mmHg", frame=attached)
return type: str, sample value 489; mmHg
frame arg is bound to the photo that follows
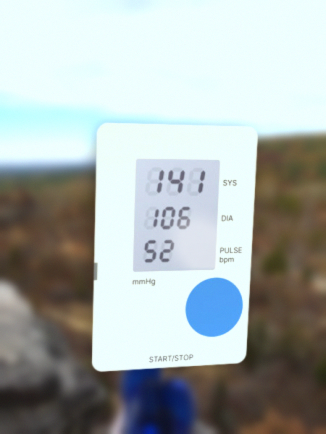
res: 106; mmHg
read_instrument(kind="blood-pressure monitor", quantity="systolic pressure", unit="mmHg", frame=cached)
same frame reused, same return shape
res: 141; mmHg
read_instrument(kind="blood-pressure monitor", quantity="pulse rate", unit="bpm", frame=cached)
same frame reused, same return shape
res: 52; bpm
